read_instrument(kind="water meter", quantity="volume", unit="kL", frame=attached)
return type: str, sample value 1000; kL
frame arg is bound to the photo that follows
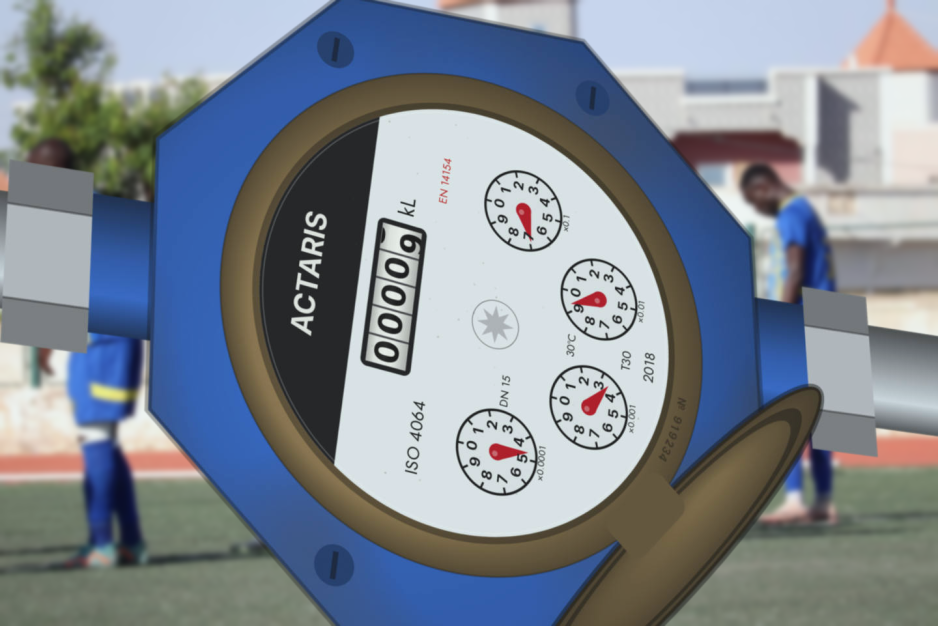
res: 8.6934; kL
